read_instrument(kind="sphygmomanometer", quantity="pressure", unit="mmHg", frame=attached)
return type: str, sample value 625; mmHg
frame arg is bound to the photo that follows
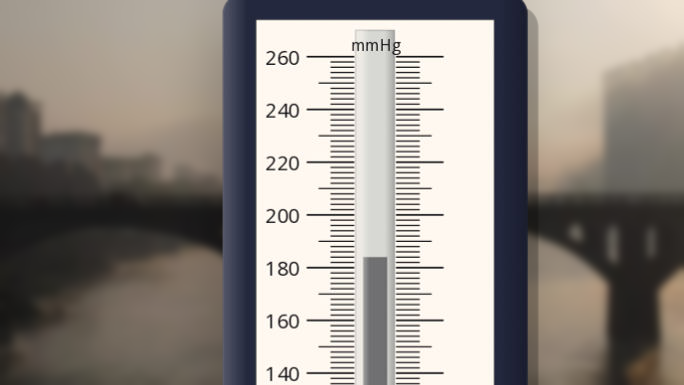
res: 184; mmHg
